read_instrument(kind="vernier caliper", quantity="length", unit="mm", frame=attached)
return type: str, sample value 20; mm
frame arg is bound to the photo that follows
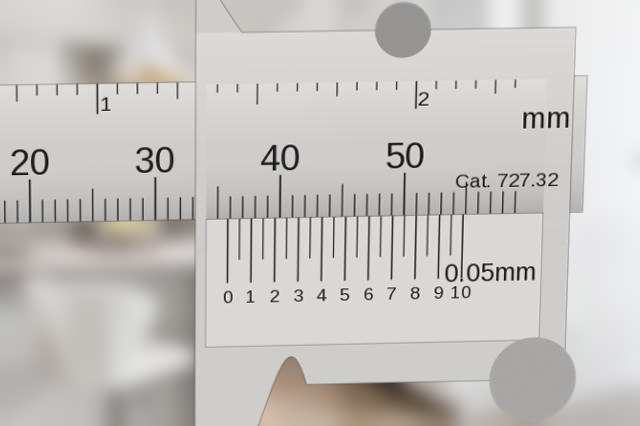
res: 35.8; mm
